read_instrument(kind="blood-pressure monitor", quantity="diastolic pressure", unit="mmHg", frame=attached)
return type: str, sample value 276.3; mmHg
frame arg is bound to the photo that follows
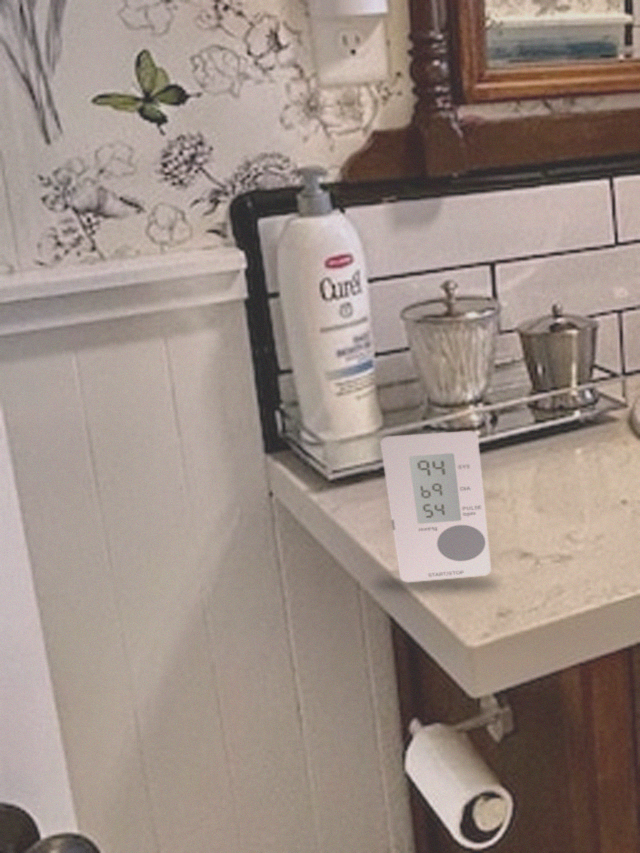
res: 69; mmHg
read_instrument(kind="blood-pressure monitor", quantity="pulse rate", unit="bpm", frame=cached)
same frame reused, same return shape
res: 54; bpm
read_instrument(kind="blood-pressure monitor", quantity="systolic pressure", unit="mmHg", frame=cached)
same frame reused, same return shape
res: 94; mmHg
